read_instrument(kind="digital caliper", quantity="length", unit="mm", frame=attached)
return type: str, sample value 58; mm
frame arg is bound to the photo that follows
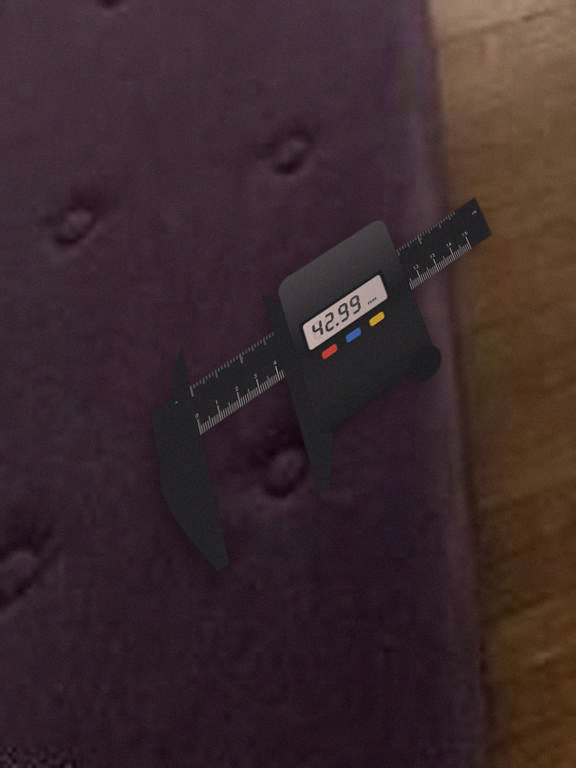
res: 42.99; mm
